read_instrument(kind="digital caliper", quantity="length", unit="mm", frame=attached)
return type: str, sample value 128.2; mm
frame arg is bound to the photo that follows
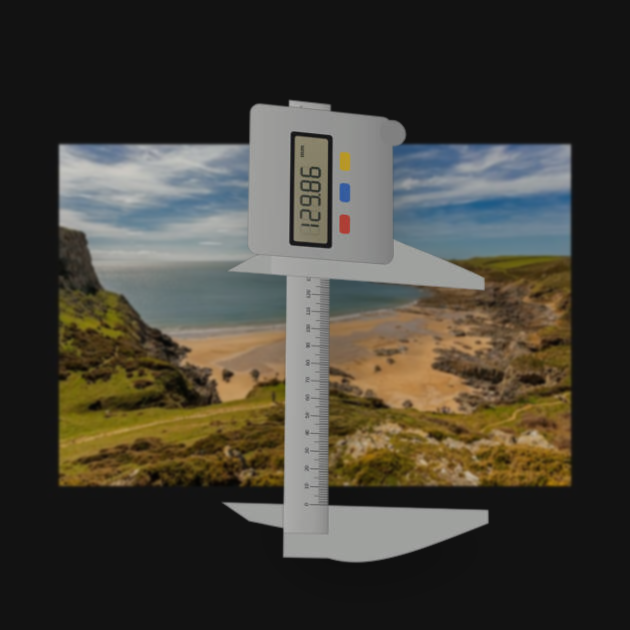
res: 129.86; mm
